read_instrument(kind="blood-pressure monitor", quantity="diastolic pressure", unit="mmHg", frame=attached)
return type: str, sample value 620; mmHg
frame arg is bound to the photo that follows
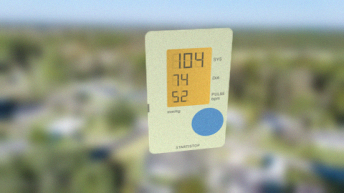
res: 74; mmHg
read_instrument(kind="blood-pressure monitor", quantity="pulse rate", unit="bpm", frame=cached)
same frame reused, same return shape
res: 52; bpm
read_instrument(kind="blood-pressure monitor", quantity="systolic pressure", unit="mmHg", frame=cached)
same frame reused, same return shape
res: 104; mmHg
